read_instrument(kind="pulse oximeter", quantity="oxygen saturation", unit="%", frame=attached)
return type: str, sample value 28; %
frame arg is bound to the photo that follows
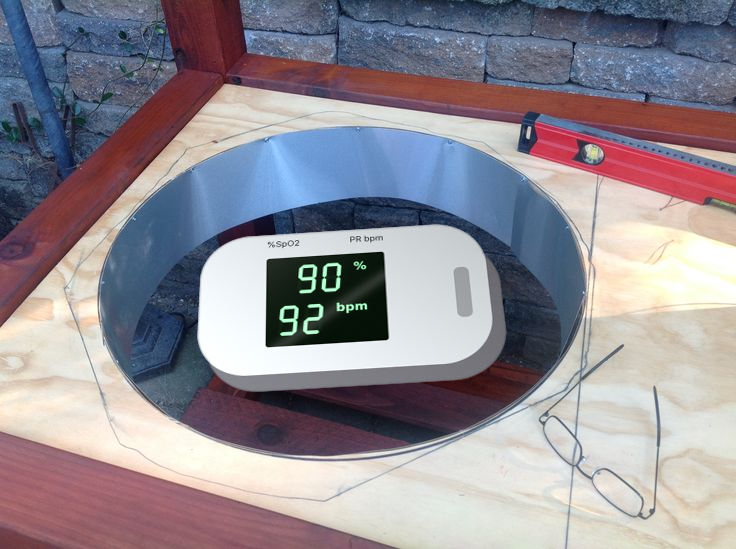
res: 90; %
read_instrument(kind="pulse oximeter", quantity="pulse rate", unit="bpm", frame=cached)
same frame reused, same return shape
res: 92; bpm
